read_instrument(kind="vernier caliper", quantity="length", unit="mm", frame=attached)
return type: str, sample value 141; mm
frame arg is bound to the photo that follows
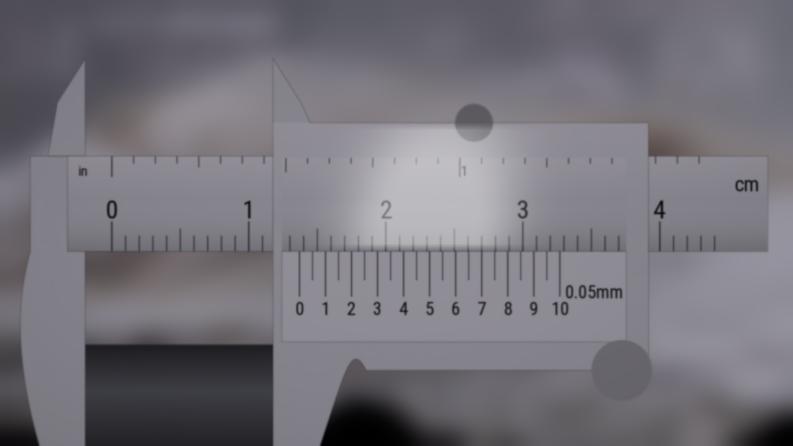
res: 13.7; mm
